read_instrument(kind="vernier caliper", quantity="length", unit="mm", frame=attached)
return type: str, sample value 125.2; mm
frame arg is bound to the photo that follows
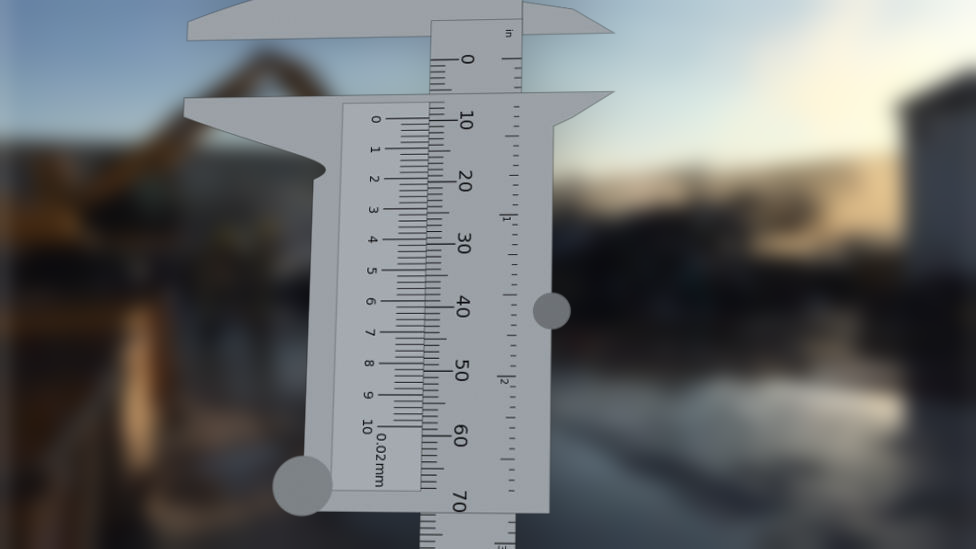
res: 9.6; mm
